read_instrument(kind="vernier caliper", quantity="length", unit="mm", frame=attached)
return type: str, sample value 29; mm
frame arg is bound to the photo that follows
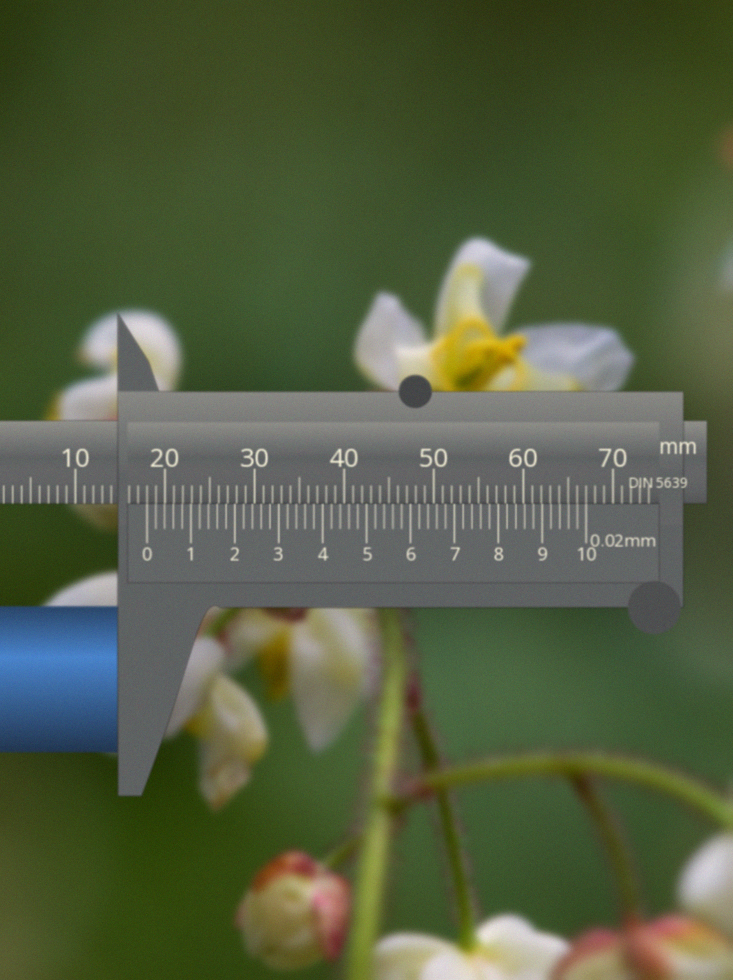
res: 18.0; mm
